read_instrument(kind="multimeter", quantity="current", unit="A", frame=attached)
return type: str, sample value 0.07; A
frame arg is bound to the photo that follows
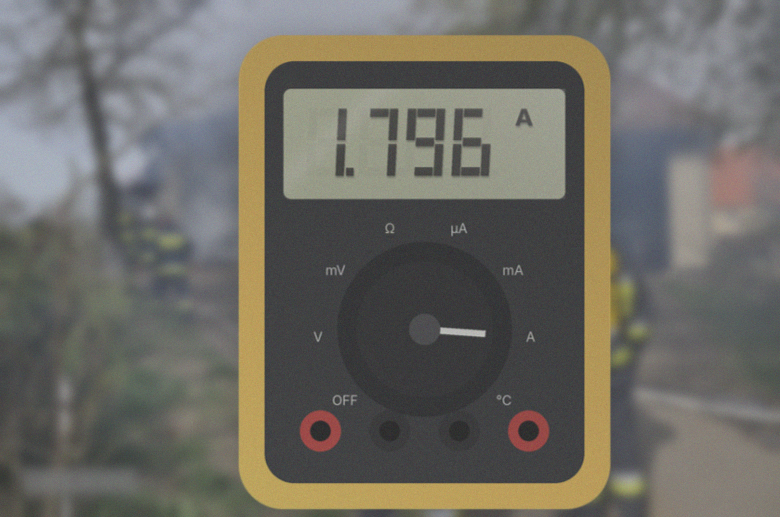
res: 1.796; A
